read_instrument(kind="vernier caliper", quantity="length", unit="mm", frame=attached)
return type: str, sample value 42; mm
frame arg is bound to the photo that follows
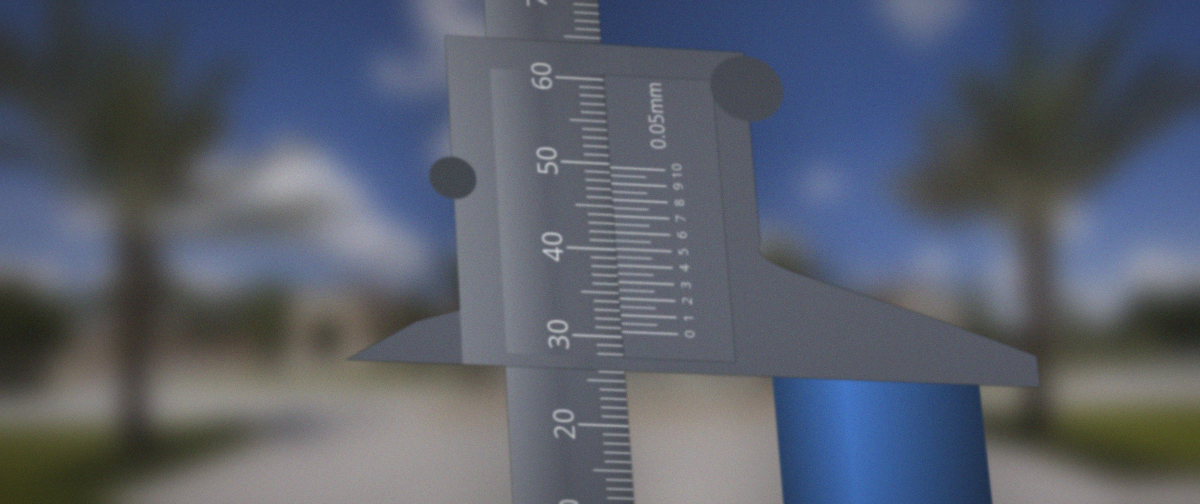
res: 30.6; mm
